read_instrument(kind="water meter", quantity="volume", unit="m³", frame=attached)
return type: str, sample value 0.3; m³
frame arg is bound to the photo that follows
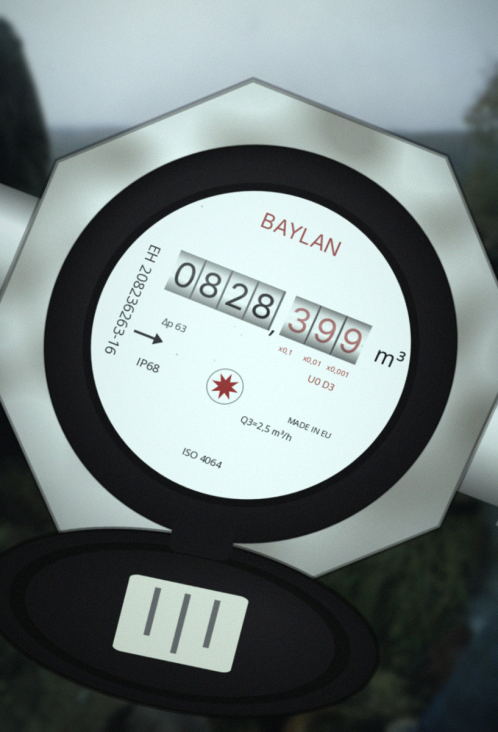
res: 828.399; m³
